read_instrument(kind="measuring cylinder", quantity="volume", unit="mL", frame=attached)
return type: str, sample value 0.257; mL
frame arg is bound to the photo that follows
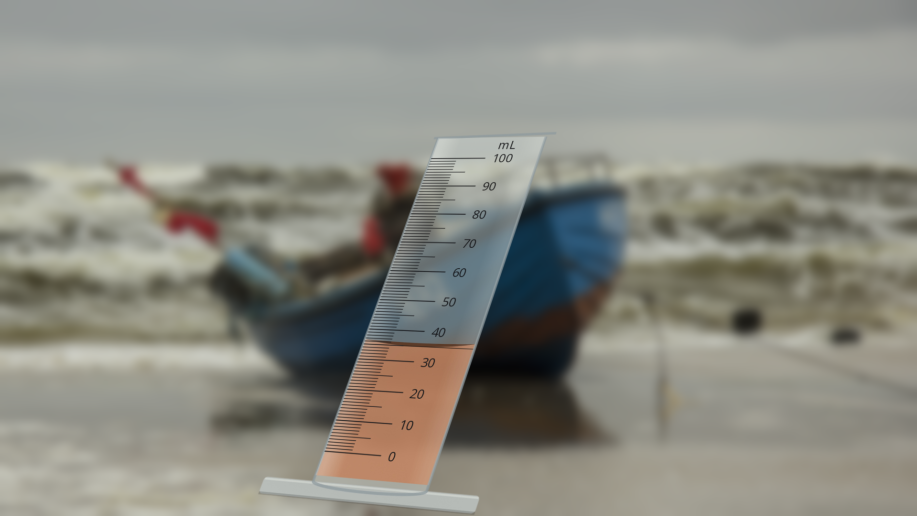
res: 35; mL
